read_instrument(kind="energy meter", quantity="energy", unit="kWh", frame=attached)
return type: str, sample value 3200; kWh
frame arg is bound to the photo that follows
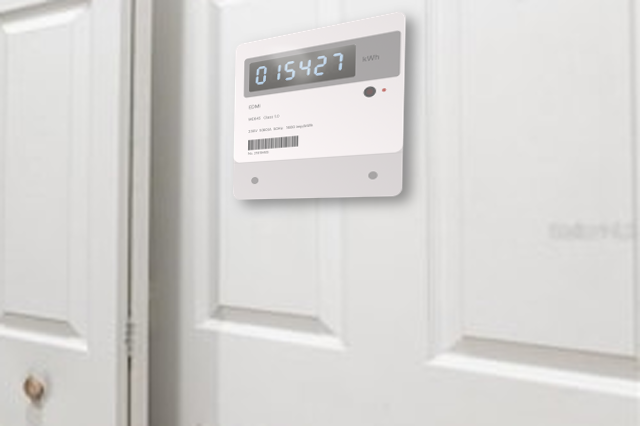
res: 15427; kWh
